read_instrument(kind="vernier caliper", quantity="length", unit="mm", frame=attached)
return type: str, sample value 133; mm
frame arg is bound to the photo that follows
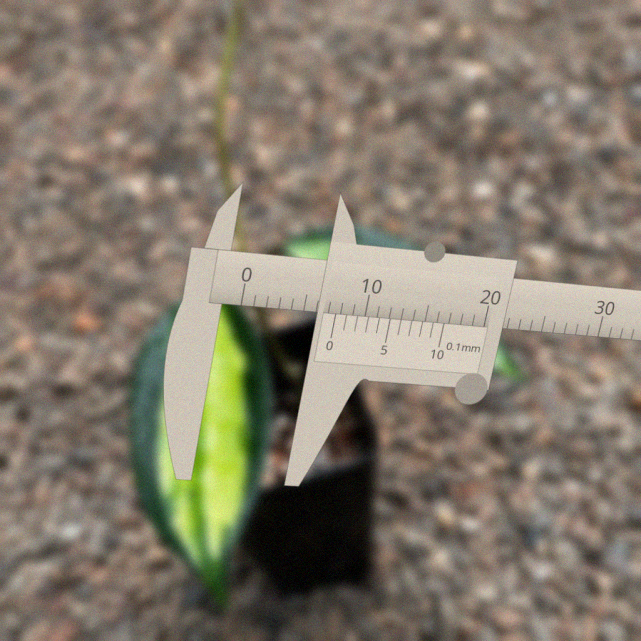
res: 7.6; mm
